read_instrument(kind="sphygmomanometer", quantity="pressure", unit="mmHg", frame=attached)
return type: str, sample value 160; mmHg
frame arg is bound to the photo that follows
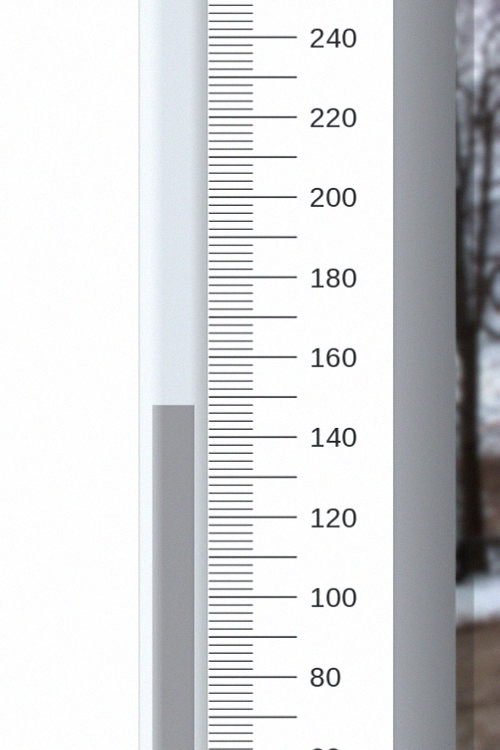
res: 148; mmHg
